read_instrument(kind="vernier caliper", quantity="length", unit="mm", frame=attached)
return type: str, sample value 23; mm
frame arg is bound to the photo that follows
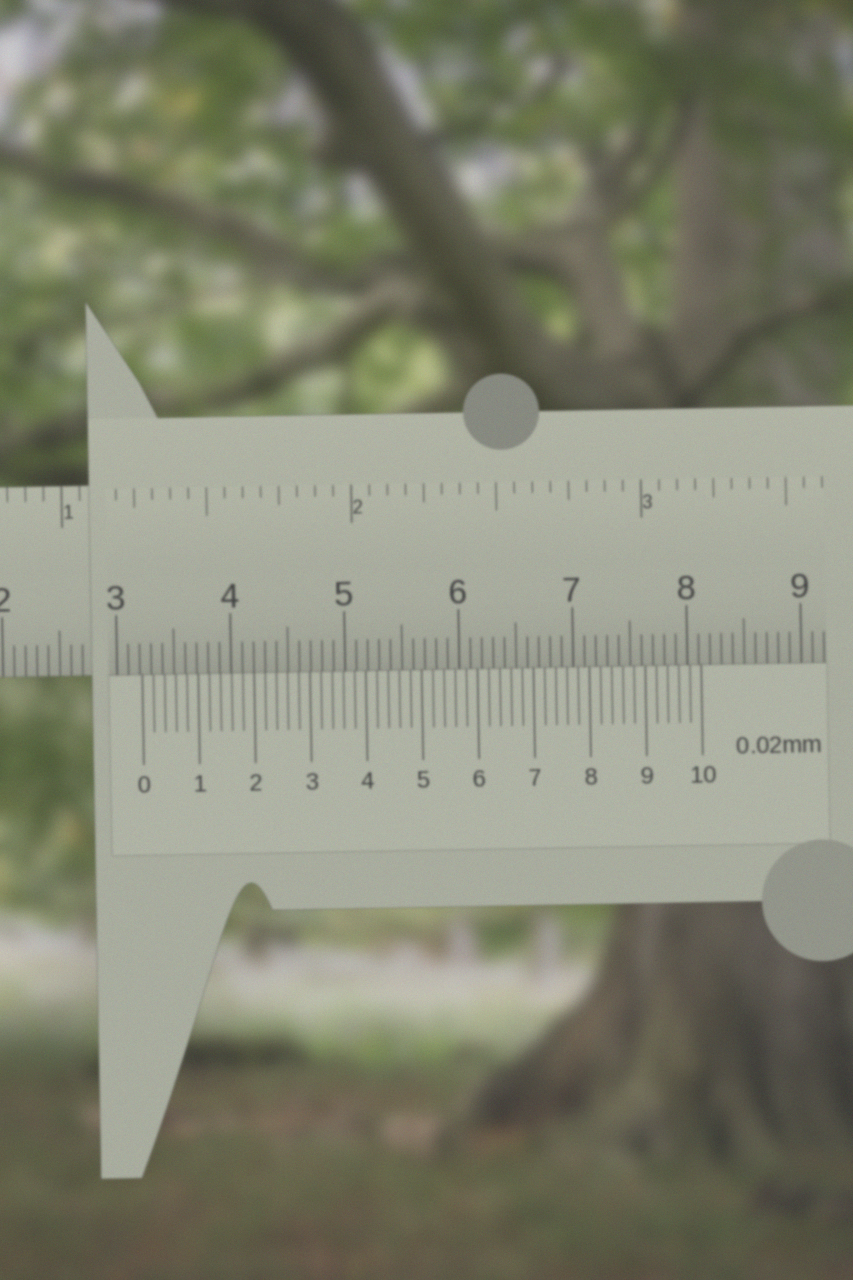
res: 32.2; mm
